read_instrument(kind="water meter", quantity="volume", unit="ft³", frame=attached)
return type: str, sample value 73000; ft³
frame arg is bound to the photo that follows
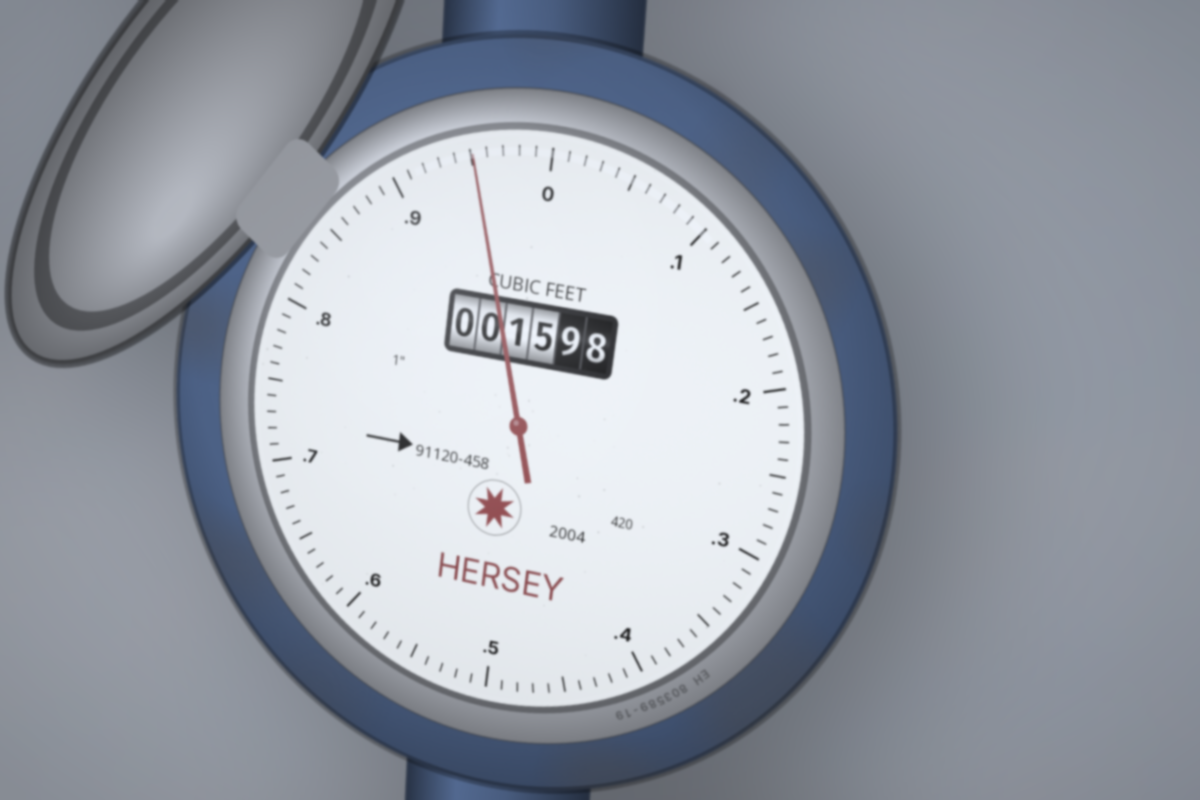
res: 1597.95; ft³
